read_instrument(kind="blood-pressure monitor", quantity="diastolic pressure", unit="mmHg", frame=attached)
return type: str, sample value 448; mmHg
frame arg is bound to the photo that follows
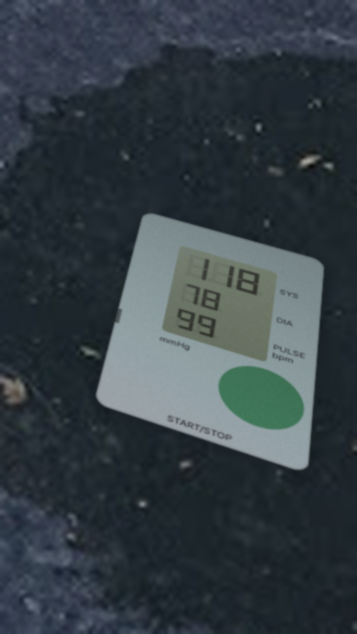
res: 78; mmHg
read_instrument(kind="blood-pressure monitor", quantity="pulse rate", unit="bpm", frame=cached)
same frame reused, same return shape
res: 99; bpm
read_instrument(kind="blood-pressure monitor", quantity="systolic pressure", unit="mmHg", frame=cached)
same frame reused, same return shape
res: 118; mmHg
